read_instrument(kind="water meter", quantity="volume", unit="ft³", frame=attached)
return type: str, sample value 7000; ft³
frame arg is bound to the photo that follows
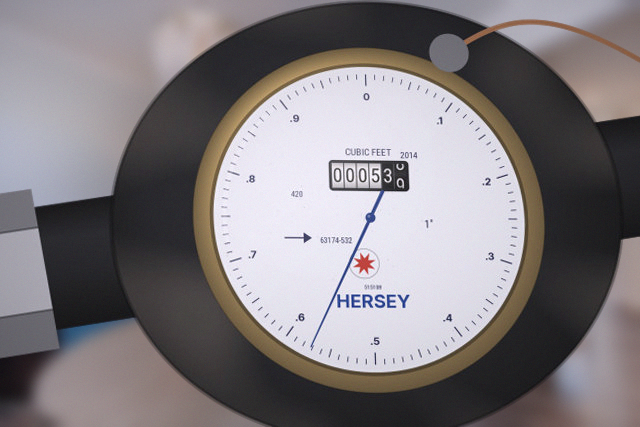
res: 538.57; ft³
